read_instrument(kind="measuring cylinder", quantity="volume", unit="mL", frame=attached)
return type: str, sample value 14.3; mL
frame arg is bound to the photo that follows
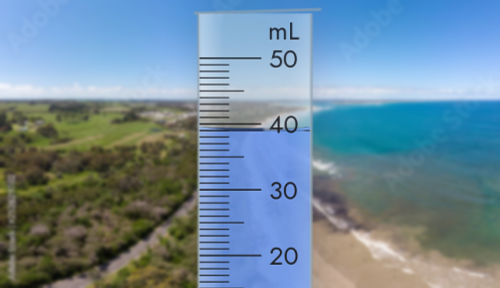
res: 39; mL
